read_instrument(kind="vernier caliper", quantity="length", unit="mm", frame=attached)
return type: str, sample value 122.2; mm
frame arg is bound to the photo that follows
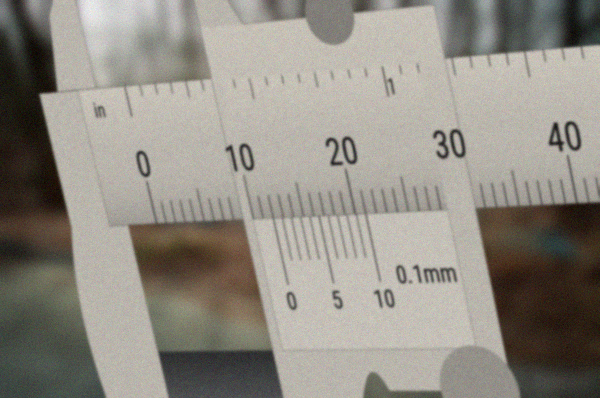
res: 12.0; mm
